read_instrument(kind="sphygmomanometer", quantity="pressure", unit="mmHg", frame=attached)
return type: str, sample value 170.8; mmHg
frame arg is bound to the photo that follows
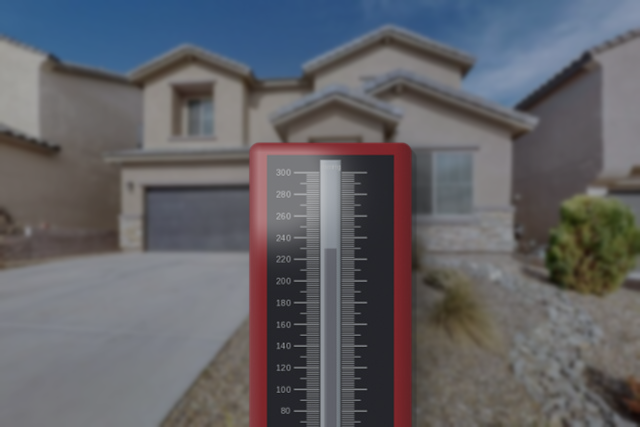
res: 230; mmHg
